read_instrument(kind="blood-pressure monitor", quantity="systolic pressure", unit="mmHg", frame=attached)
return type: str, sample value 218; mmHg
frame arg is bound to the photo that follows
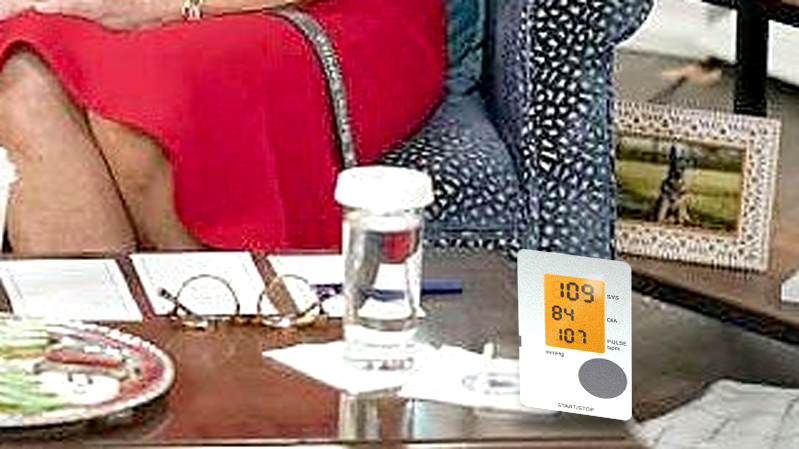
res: 109; mmHg
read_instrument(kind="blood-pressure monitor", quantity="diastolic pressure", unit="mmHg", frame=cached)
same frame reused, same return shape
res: 84; mmHg
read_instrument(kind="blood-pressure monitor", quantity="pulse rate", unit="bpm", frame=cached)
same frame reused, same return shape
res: 107; bpm
